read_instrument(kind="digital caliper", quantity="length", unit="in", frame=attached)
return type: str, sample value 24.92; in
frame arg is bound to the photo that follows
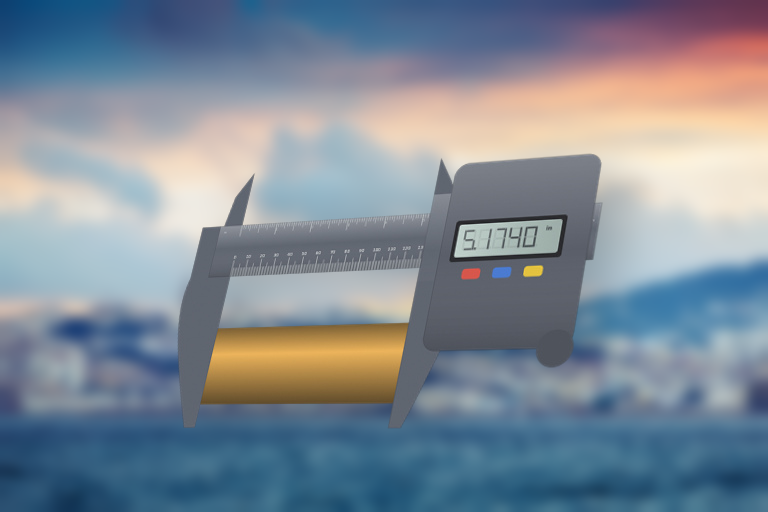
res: 5.1740; in
